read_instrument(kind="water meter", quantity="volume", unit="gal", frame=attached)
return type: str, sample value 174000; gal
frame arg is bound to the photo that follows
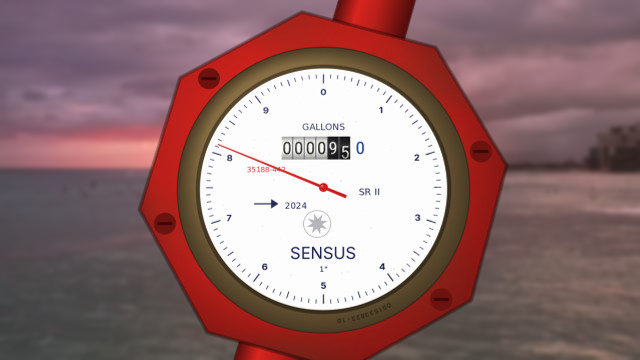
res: 948.1; gal
